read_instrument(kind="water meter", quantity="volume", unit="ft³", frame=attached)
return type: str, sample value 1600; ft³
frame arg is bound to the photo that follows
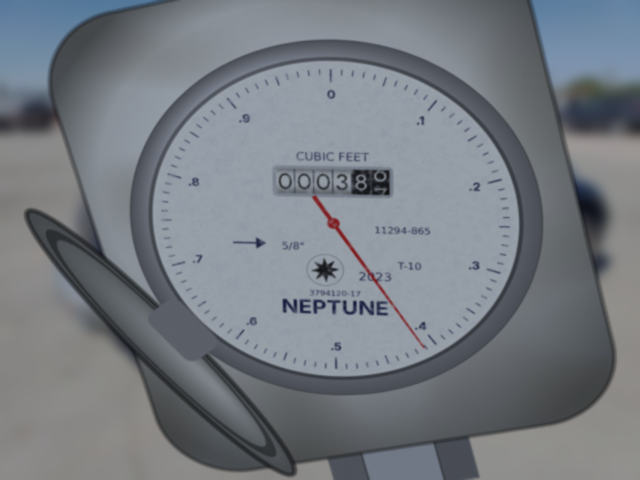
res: 386.41; ft³
